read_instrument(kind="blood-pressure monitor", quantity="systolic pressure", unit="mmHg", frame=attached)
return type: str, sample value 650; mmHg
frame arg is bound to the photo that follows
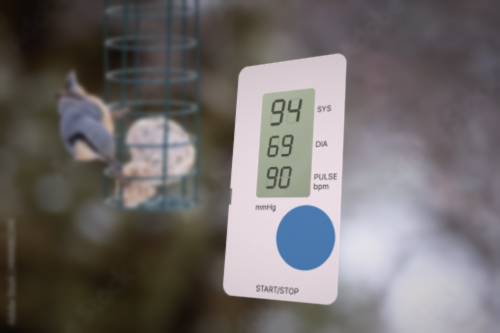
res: 94; mmHg
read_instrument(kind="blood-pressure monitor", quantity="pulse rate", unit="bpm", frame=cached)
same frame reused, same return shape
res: 90; bpm
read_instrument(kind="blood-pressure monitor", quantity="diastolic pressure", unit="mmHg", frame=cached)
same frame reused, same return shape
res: 69; mmHg
